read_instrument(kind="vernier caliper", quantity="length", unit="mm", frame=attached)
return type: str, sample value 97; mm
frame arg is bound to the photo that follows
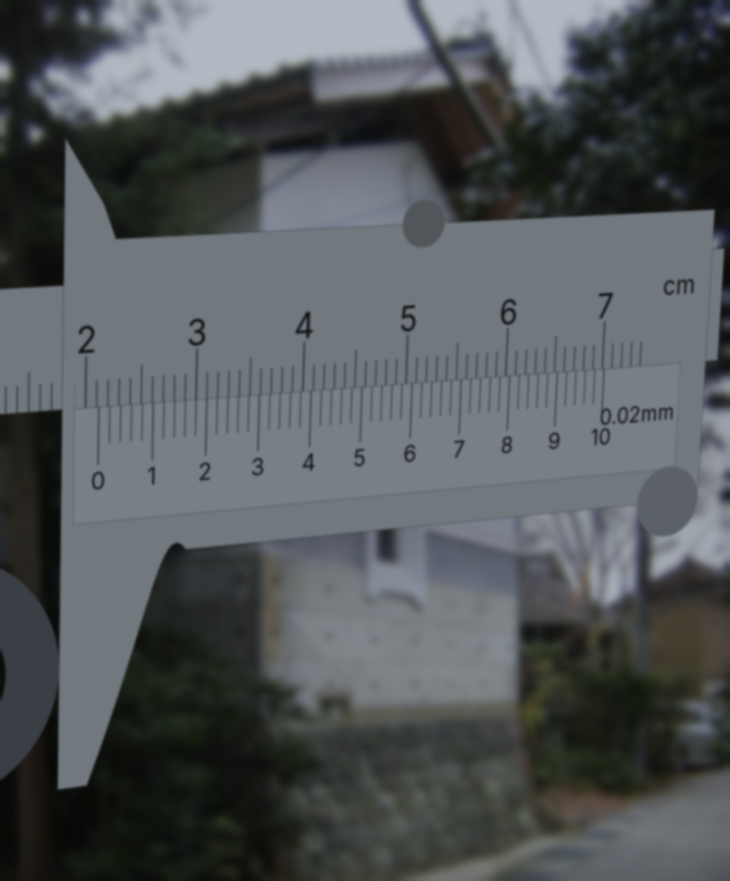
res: 21.2; mm
